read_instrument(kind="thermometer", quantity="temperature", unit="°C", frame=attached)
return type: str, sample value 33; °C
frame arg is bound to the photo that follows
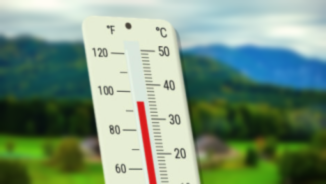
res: 35; °C
